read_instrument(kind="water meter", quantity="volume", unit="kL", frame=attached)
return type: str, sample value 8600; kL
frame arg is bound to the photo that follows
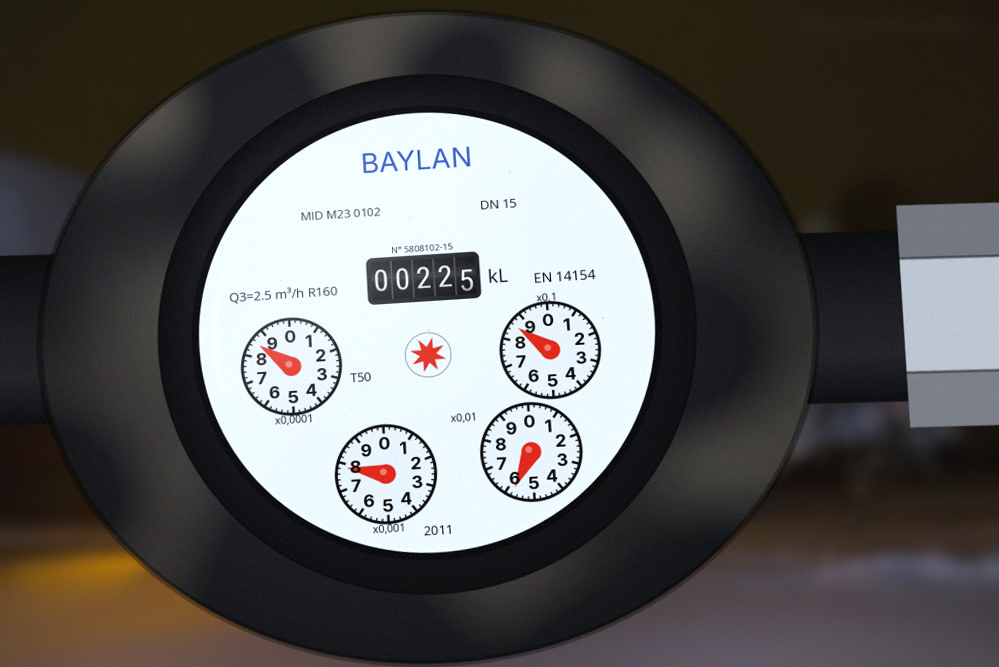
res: 224.8578; kL
